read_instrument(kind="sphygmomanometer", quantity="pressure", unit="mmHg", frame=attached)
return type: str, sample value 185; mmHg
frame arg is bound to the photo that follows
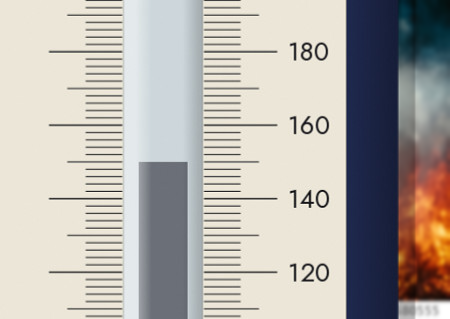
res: 150; mmHg
